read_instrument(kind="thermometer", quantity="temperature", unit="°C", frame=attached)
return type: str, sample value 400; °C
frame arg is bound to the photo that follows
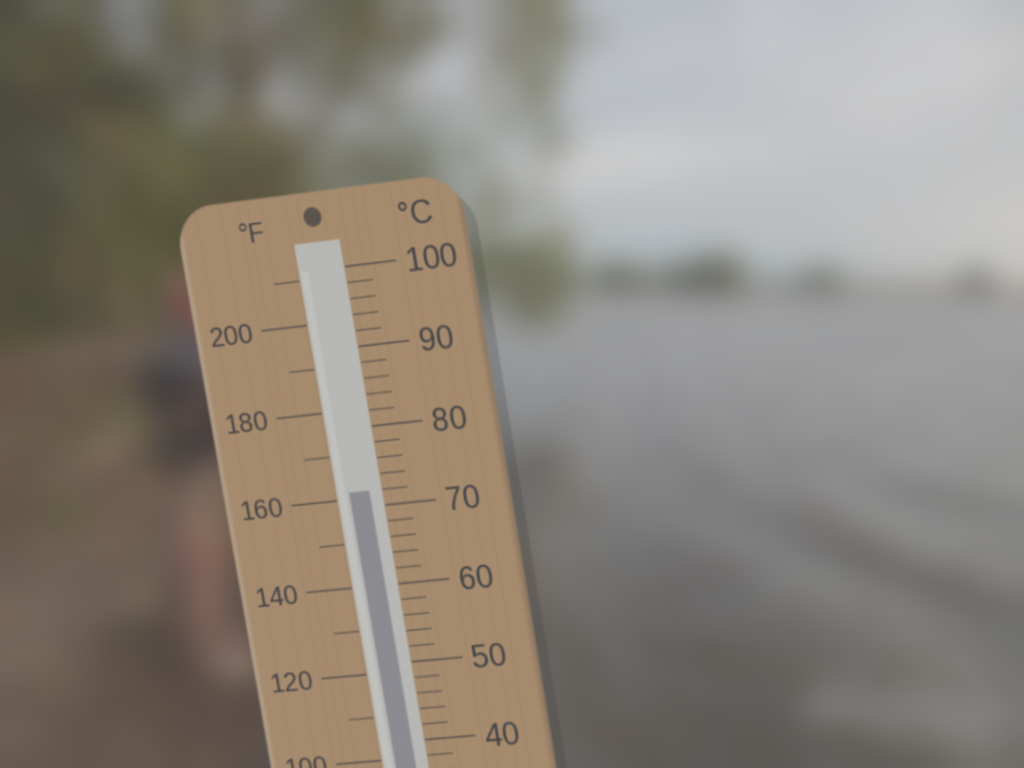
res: 72; °C
